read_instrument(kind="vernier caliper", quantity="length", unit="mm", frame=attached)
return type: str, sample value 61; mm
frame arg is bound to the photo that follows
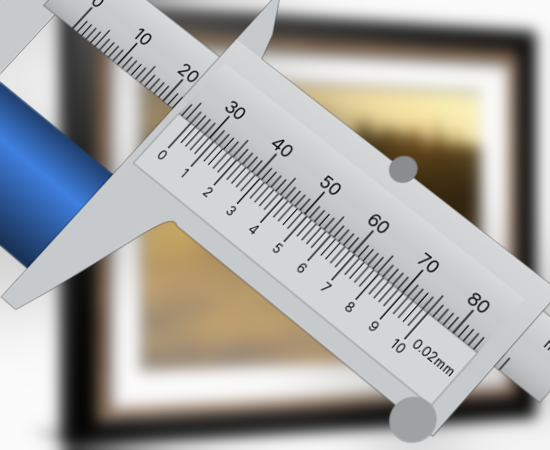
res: 26.0; mm
